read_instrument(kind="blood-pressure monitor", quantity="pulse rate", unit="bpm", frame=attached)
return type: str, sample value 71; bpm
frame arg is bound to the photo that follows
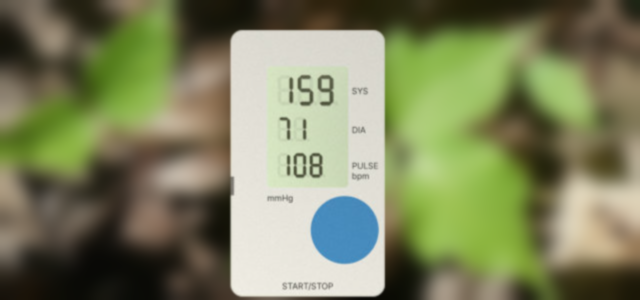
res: 108; bpm
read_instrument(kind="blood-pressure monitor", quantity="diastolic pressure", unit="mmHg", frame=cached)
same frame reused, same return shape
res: 71; mmHg
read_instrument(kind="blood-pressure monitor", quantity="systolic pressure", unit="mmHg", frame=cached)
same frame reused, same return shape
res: 159; mmHg
